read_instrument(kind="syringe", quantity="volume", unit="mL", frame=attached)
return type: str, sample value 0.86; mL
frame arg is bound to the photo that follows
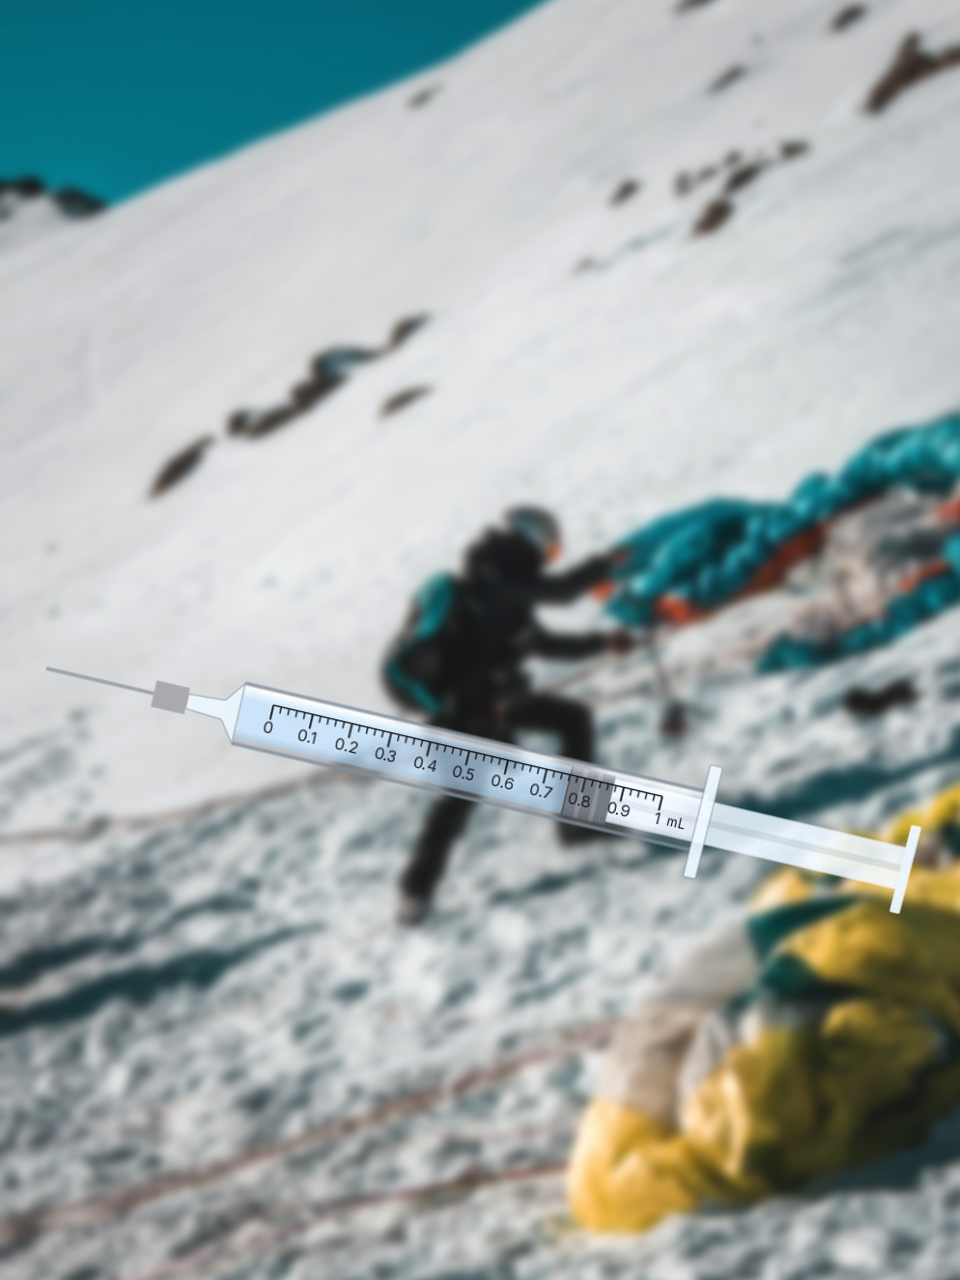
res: 0.76; mL
